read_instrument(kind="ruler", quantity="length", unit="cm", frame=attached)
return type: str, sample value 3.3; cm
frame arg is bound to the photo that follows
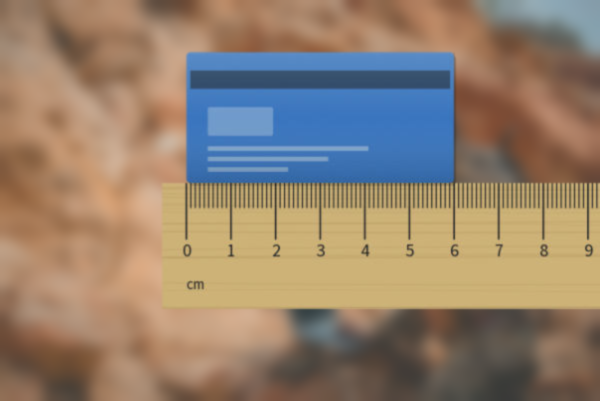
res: 6; cm
